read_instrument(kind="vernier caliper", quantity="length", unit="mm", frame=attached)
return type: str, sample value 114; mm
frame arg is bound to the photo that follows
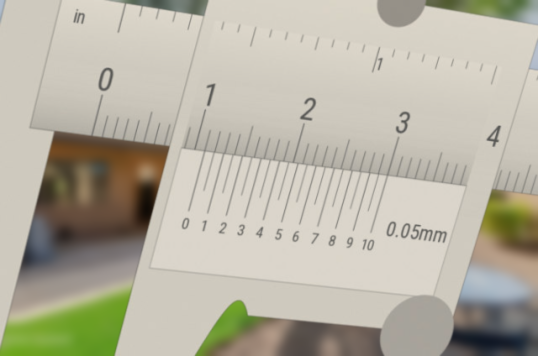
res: 11.0; mm
